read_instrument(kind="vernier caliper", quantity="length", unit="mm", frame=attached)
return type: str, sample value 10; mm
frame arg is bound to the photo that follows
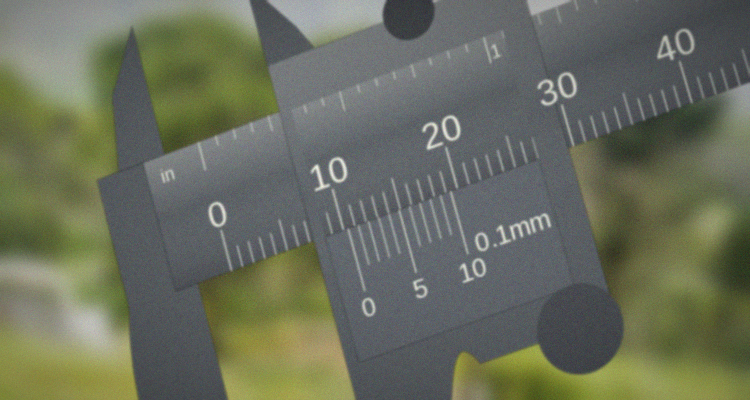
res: 10.4; mm
